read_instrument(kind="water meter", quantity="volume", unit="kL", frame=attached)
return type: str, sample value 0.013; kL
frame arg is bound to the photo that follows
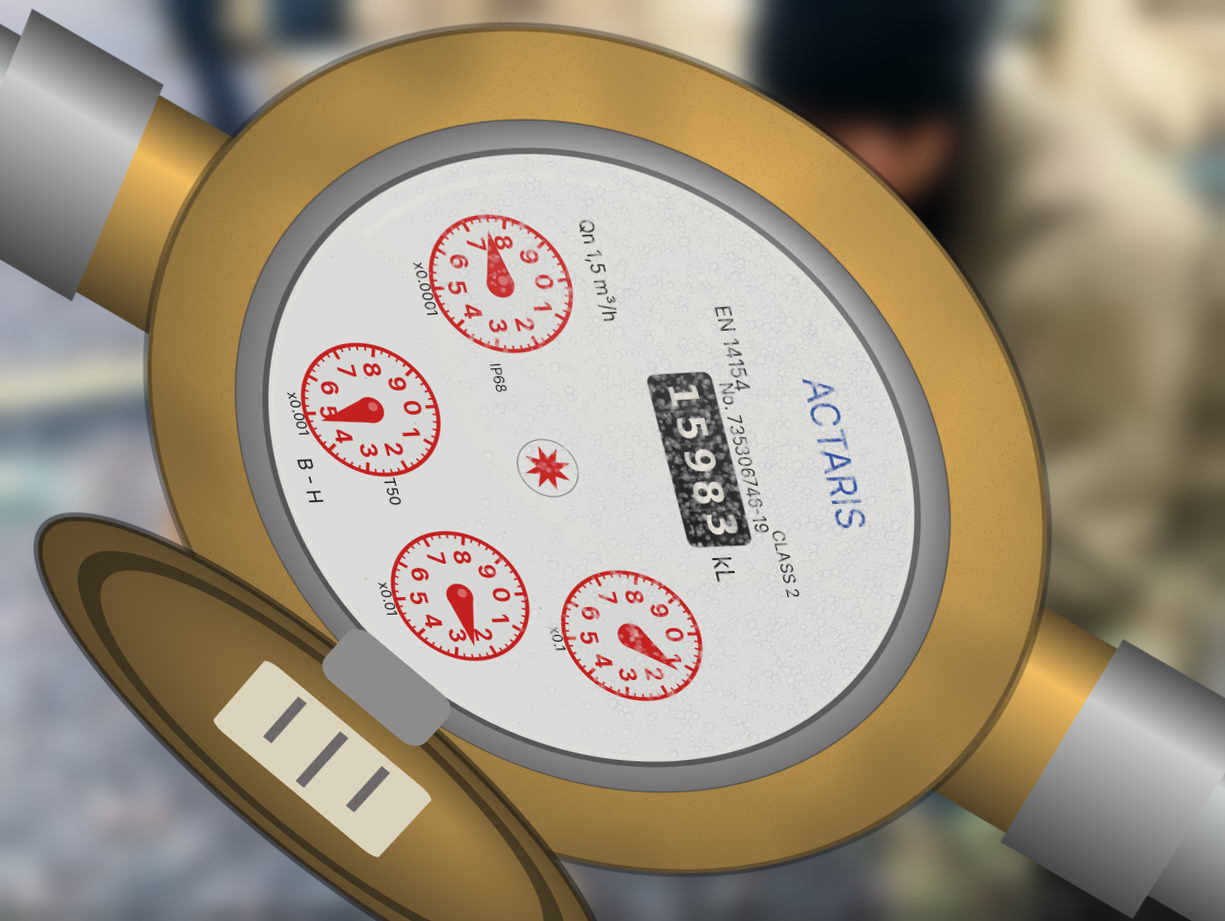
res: 15983.1247; kL
